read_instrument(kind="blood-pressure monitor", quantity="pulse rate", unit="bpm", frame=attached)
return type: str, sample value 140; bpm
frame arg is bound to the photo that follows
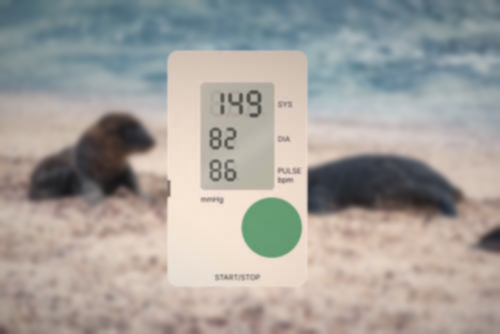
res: 86; bpm
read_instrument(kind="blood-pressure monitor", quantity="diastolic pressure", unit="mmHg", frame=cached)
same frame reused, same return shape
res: 82; mmHg
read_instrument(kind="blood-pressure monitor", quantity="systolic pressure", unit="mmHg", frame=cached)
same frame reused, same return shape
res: 149; mmHg
